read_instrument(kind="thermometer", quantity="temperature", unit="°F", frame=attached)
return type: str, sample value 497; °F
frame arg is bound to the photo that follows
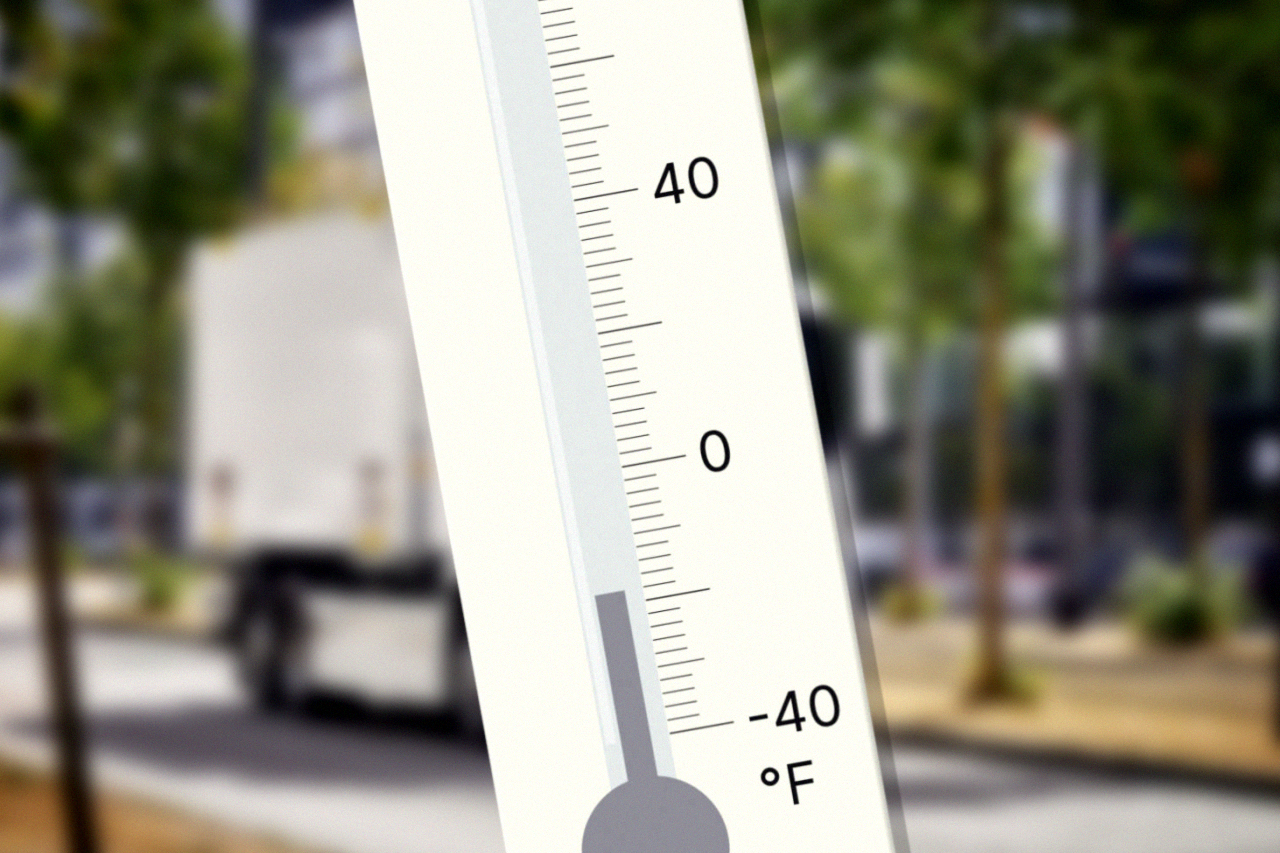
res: -18; °F
